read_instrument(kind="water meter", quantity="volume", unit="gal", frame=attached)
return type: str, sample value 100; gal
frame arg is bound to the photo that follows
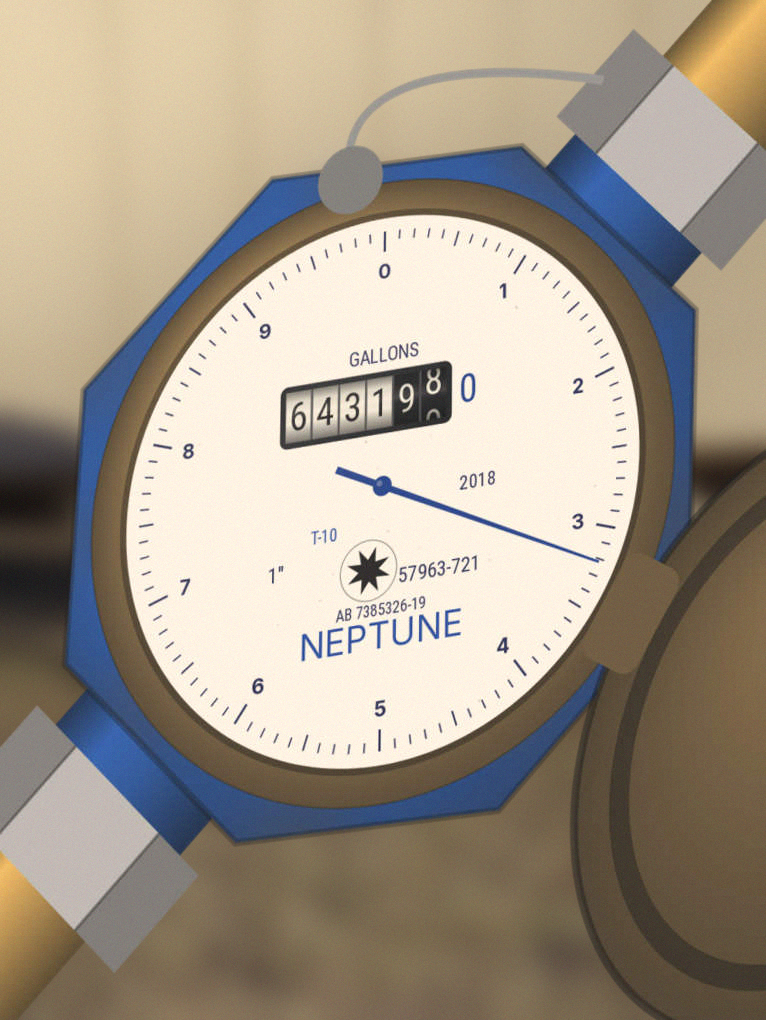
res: 6431983.2; gal
